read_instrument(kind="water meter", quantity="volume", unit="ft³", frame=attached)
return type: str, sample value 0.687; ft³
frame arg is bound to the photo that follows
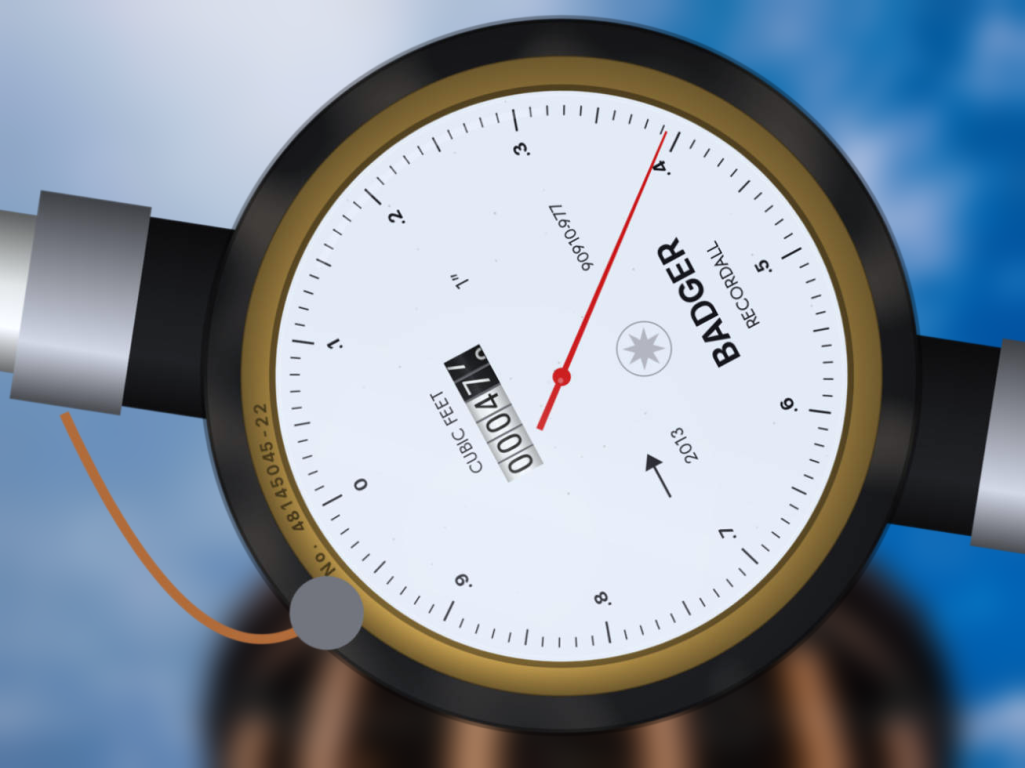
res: 477.39; ft³
